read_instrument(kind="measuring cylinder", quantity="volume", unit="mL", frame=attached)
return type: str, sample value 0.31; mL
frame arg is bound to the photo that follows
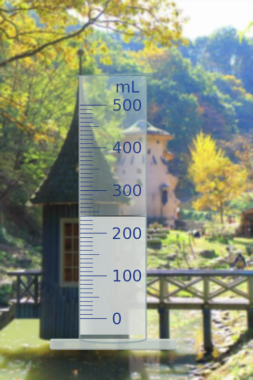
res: 240; mL
